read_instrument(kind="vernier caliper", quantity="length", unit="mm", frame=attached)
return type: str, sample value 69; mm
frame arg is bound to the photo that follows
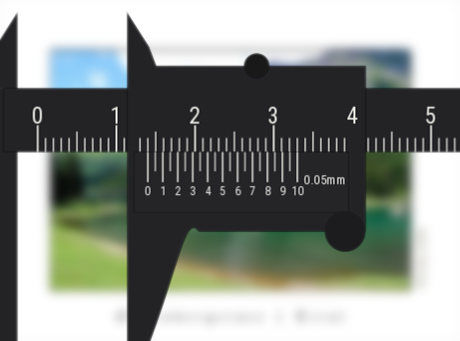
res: 14.0; mm
